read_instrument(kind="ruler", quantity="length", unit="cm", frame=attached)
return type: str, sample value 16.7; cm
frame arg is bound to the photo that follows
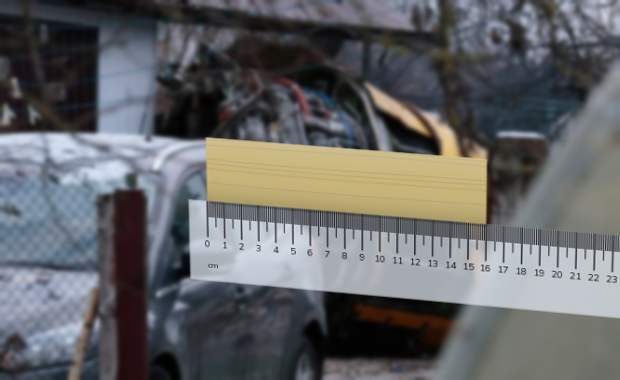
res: 16; cm
